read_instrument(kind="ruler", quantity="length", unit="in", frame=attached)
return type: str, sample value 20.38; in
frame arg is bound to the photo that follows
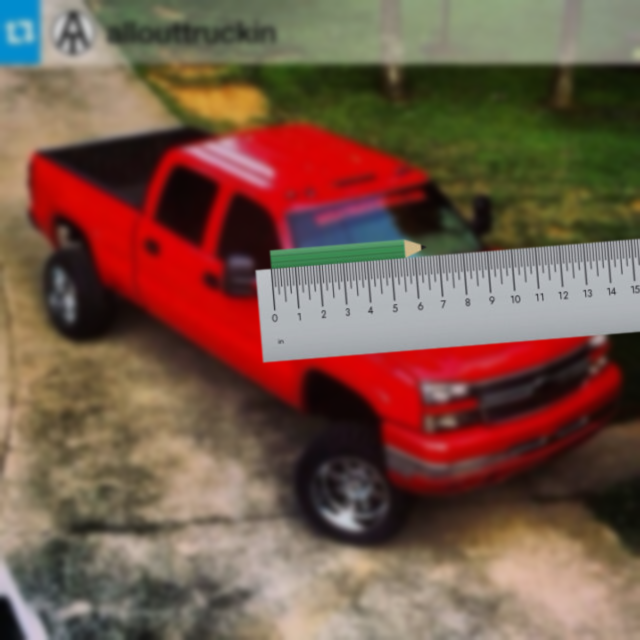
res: 6.5; in
